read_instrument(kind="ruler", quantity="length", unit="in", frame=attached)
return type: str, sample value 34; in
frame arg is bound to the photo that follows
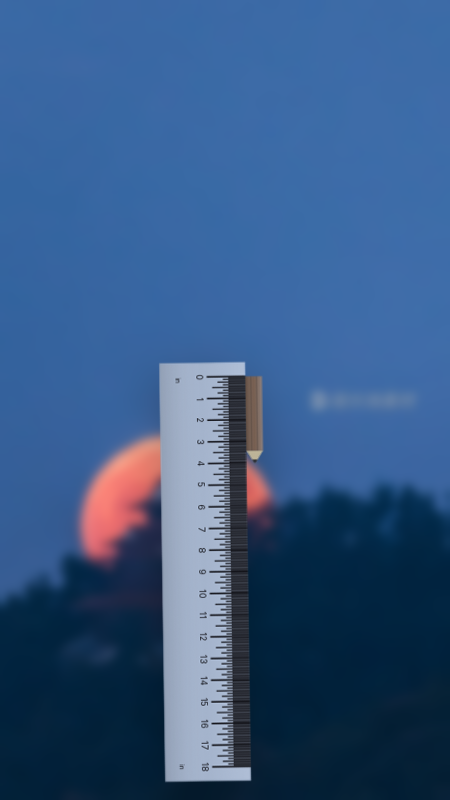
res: 4; in
